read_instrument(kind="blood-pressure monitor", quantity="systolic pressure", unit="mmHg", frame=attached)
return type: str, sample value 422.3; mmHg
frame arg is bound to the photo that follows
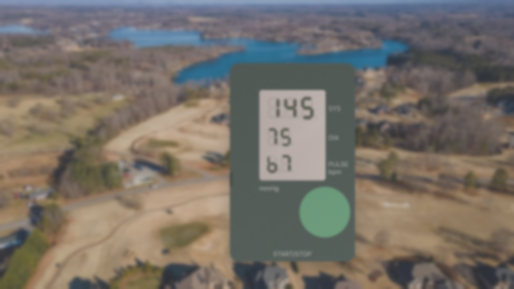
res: 145; mmHg
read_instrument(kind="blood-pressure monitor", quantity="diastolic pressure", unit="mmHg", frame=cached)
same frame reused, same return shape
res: 75; mmHg
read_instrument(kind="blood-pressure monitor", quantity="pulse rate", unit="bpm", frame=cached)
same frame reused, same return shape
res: 67; bpm
